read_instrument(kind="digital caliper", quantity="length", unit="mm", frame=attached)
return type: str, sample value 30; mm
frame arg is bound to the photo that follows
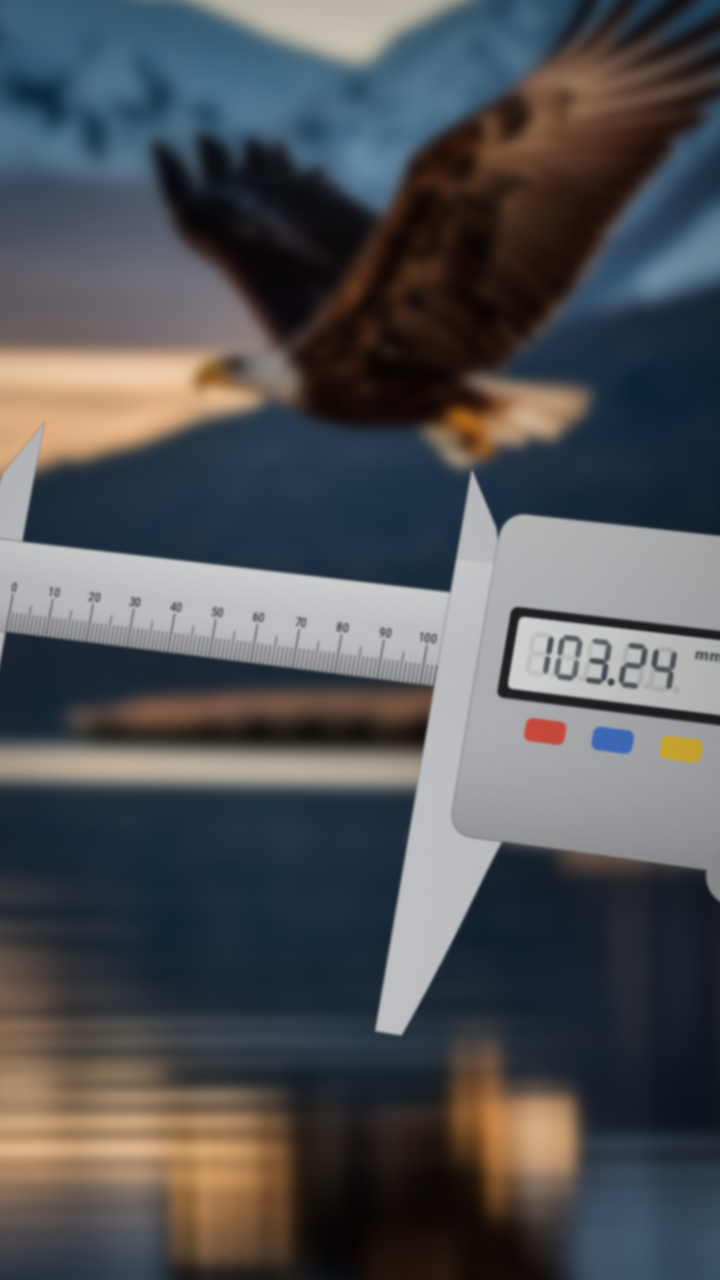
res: 103.24; mm
